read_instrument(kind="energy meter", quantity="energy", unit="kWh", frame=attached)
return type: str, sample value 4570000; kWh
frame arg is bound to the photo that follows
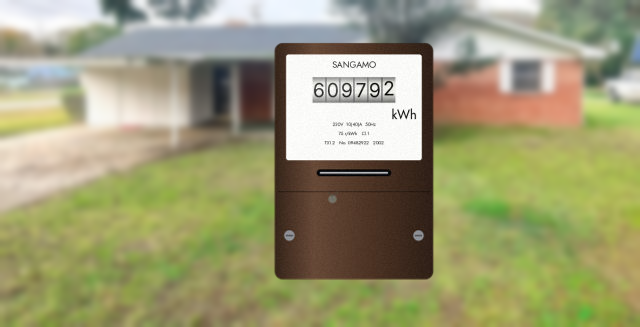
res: 609792; kWh
